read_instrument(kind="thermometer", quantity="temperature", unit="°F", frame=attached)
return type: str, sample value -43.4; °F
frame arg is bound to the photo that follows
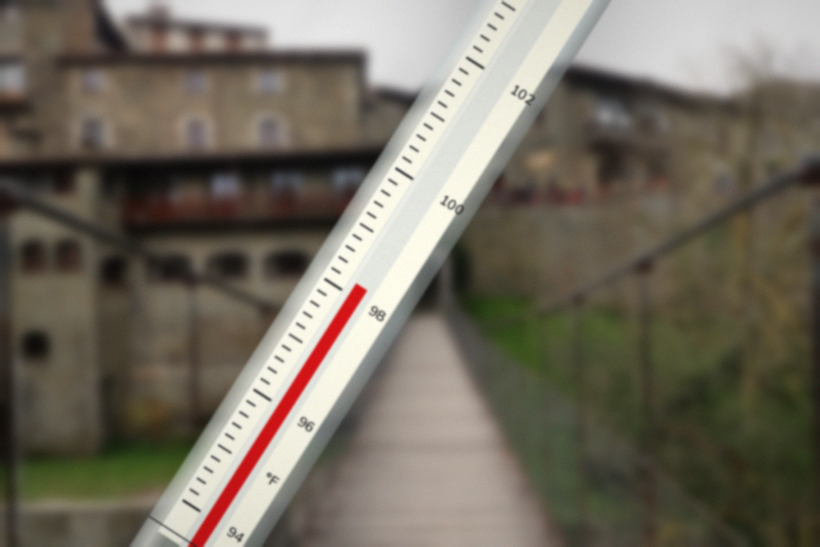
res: 98.2; °F
